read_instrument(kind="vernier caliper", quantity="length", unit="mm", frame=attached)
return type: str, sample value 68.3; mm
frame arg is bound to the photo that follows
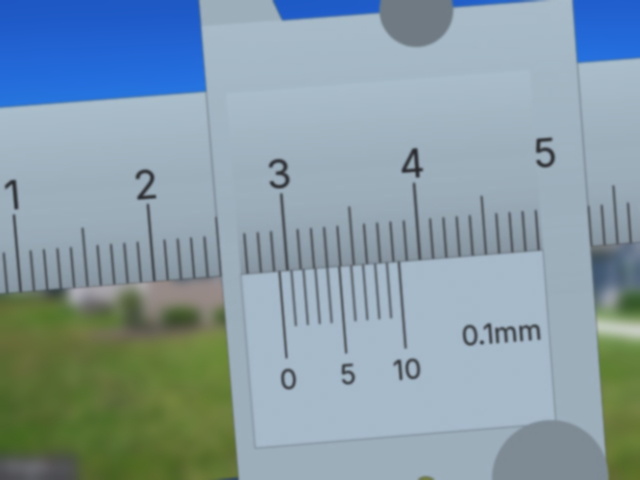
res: 29.4; mm
